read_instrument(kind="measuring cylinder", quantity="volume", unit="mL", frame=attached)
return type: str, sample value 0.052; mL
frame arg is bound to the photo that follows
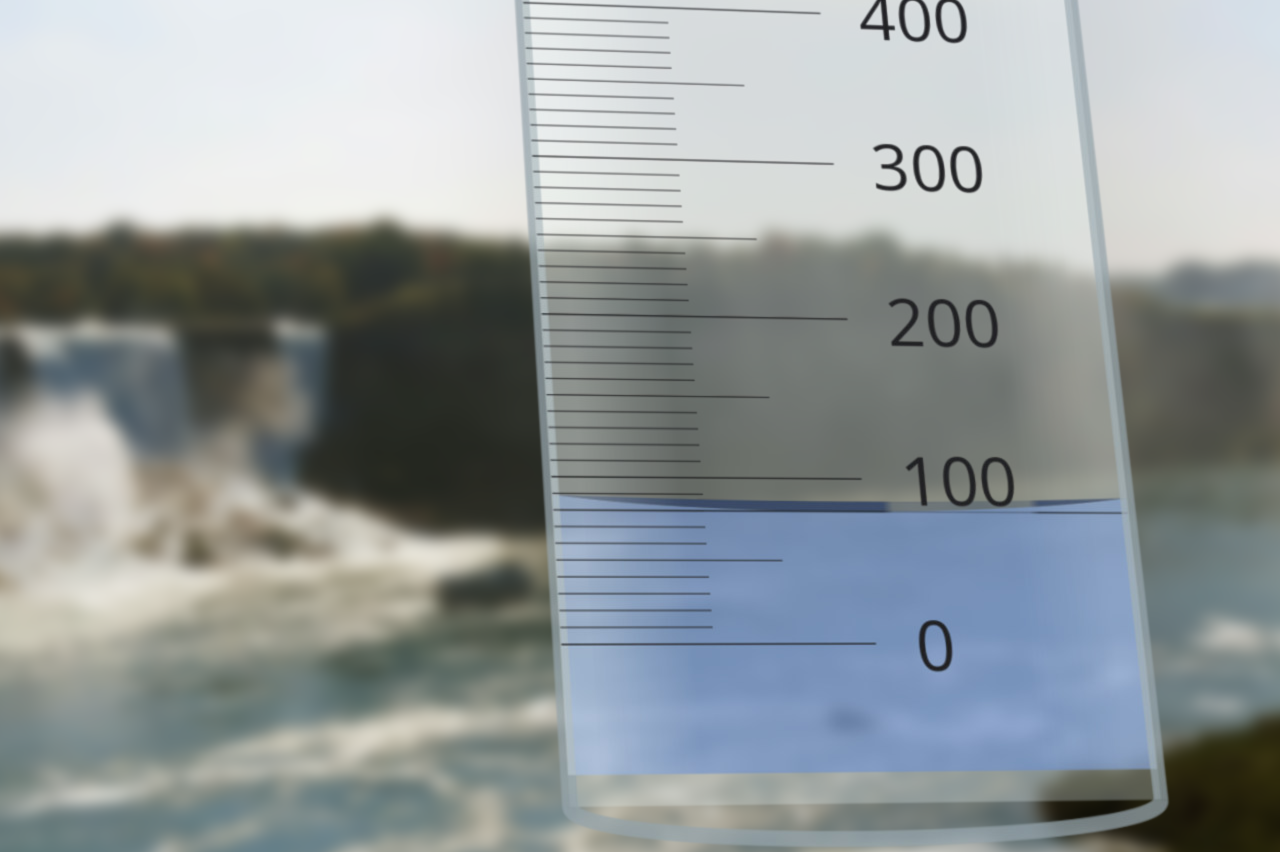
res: 80; mL
